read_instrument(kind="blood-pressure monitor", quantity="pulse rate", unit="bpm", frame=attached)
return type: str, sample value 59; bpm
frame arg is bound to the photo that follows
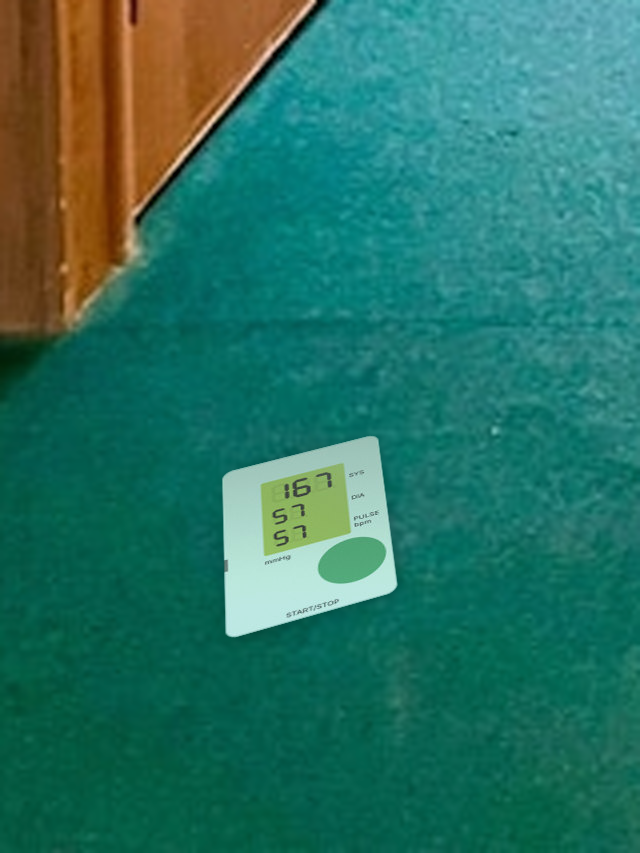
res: 57; bpm
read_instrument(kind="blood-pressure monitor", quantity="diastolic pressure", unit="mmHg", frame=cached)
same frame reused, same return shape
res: 57; mmHg
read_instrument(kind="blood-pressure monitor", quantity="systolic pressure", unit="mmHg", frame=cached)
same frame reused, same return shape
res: 167; mmHg
